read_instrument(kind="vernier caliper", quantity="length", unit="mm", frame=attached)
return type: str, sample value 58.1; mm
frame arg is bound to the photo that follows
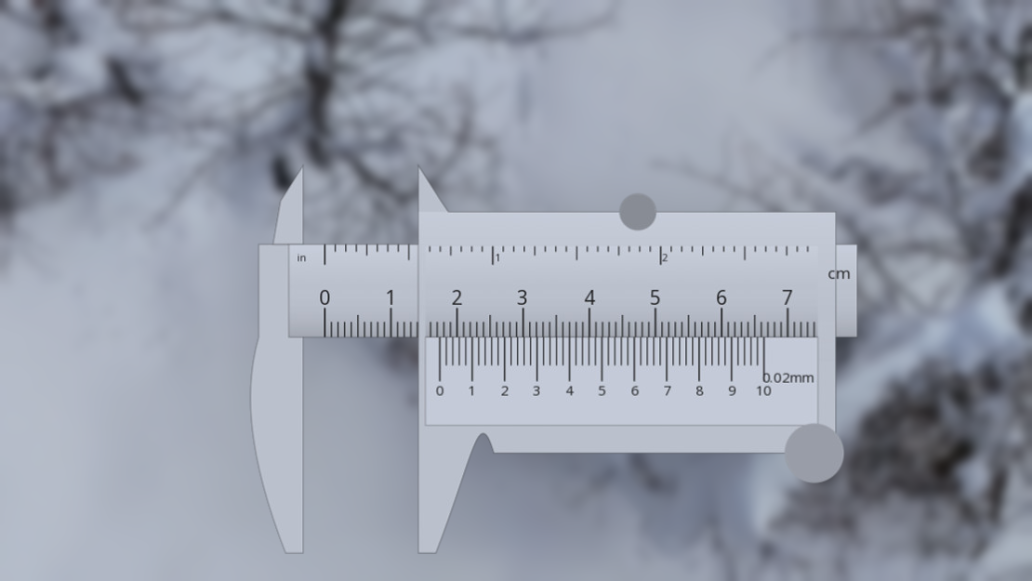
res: 17.4; mm
